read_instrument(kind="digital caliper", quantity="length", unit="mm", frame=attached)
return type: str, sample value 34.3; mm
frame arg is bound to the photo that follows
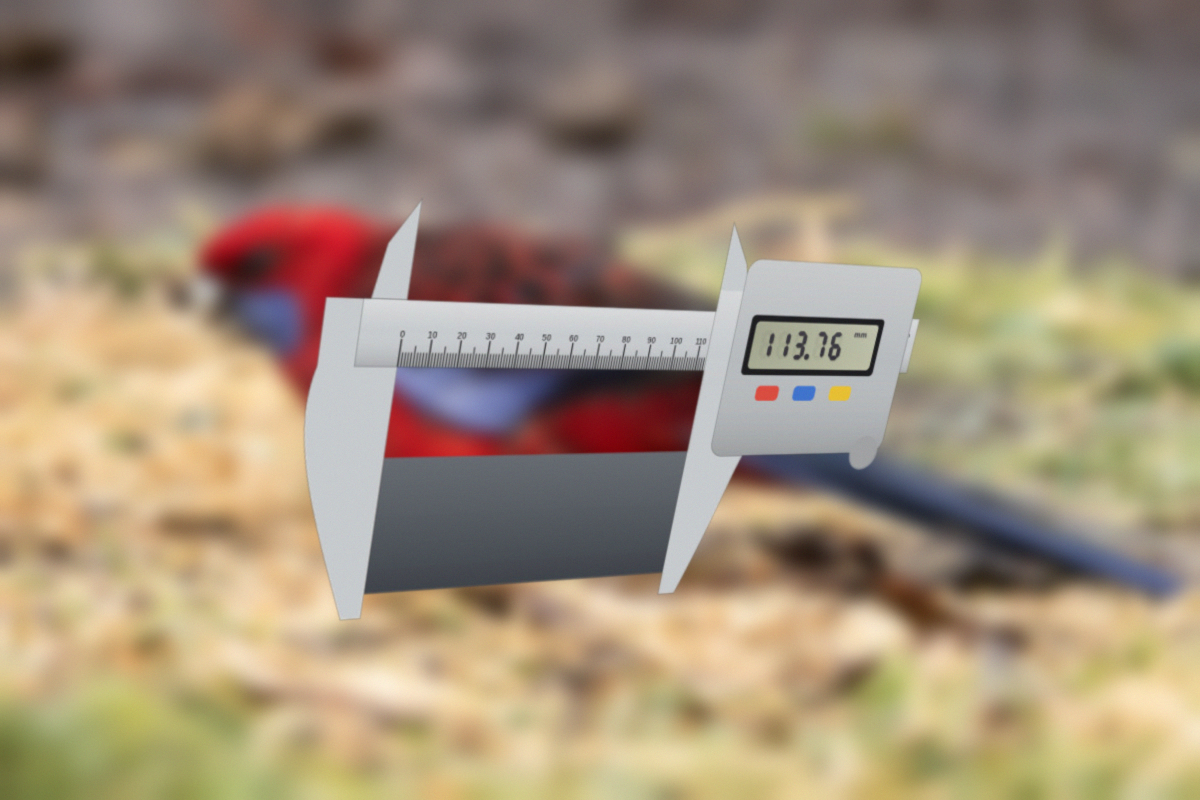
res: 113.76; mm
